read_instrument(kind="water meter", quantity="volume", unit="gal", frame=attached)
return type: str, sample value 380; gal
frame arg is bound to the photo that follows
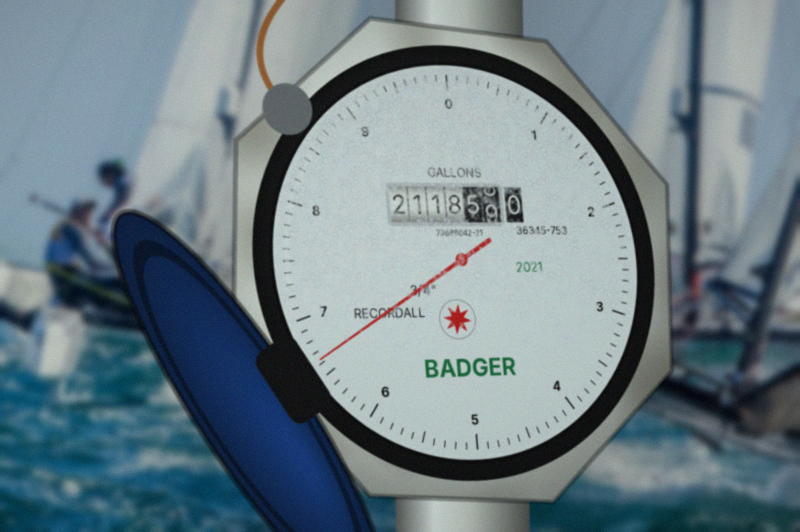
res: 2118586.6; gal
